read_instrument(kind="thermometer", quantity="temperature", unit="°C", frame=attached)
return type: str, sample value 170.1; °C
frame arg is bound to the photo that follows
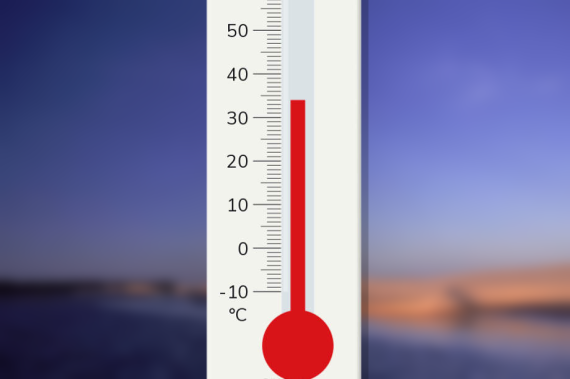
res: 34; °C
